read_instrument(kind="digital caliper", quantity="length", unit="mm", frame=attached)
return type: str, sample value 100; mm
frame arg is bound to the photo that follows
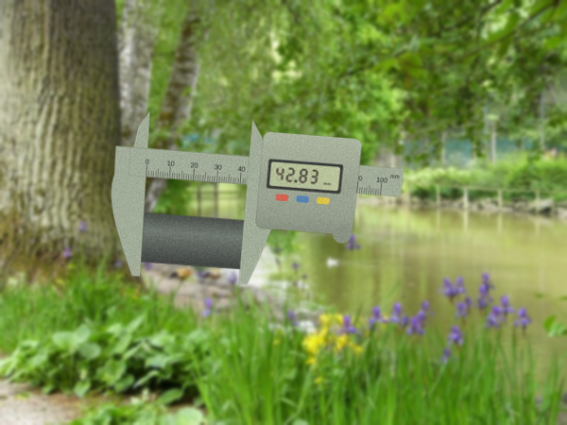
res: 42.83; mm
